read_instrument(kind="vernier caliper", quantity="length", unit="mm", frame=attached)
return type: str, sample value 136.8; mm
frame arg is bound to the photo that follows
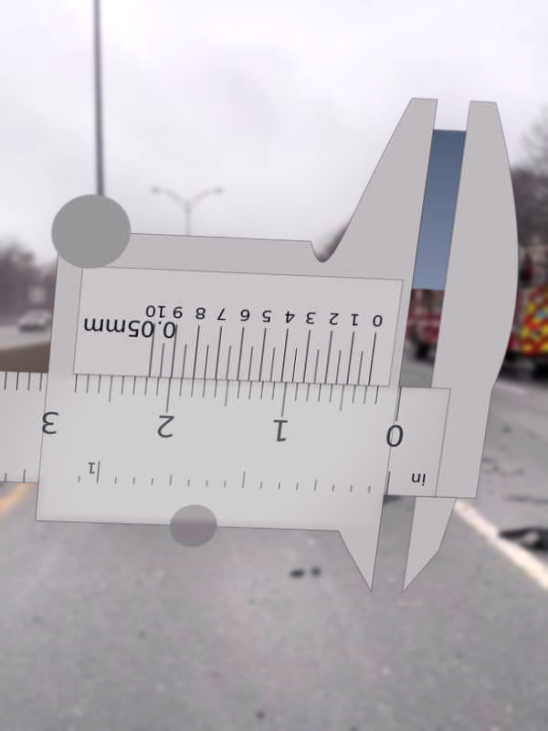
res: 2.8; mm
